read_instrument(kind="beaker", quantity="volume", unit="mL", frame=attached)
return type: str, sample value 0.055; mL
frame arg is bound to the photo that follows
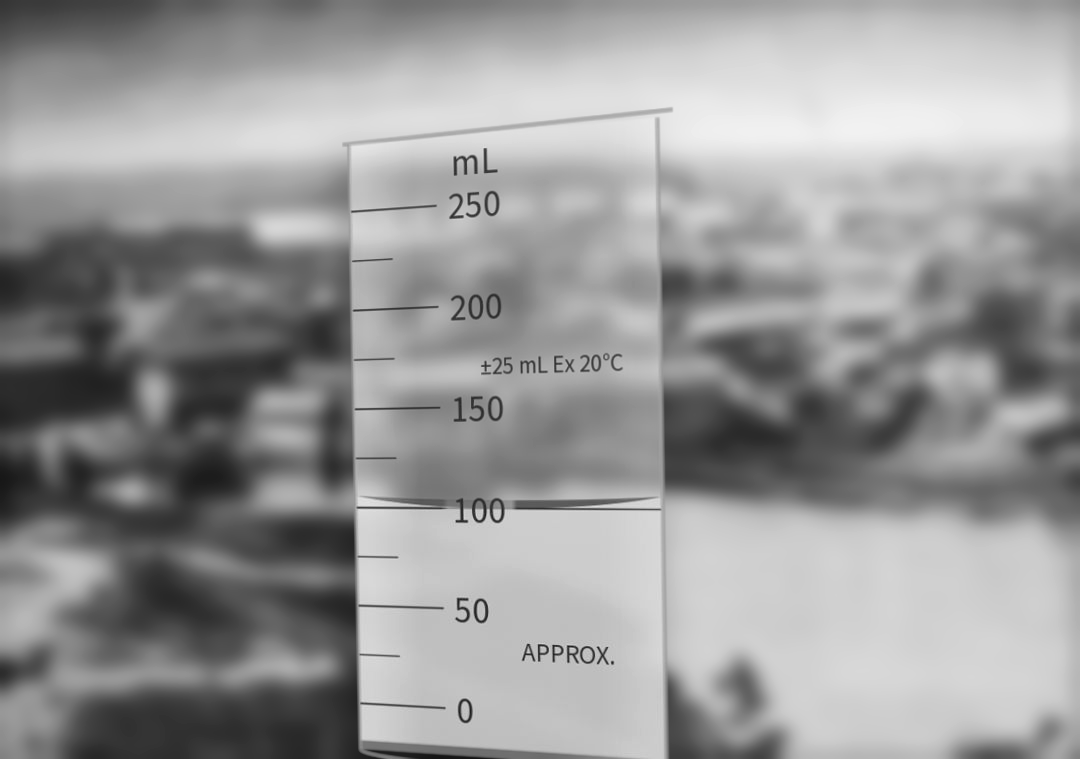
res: 100; mL
